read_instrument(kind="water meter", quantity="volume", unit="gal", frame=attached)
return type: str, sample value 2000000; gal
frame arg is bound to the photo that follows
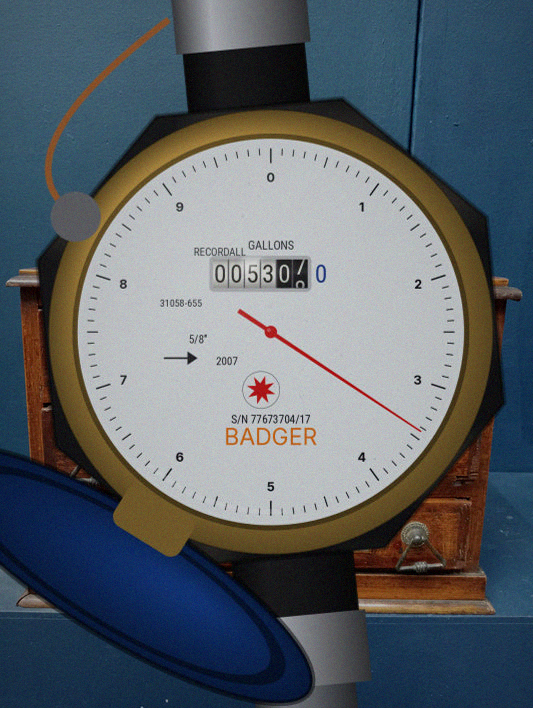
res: 53073.4; gal
